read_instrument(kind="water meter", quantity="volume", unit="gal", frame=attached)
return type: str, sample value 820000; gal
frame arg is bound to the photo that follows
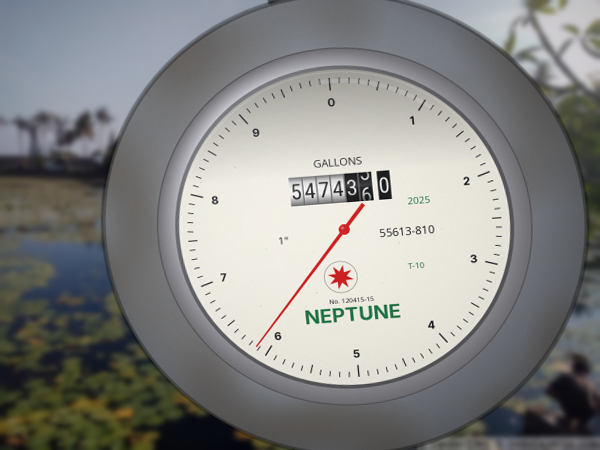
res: 5474356.1; gal
